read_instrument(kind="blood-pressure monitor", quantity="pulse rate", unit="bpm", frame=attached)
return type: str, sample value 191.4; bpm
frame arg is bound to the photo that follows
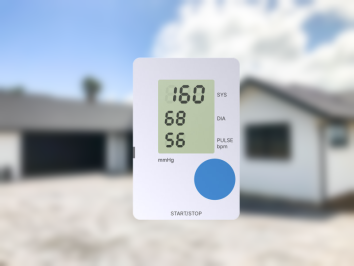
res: 56; bpm
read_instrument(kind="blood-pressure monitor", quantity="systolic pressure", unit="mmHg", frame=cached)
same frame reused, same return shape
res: 160; mmHg
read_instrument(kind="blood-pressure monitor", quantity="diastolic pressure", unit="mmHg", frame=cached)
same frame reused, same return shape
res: 68; mmHg
